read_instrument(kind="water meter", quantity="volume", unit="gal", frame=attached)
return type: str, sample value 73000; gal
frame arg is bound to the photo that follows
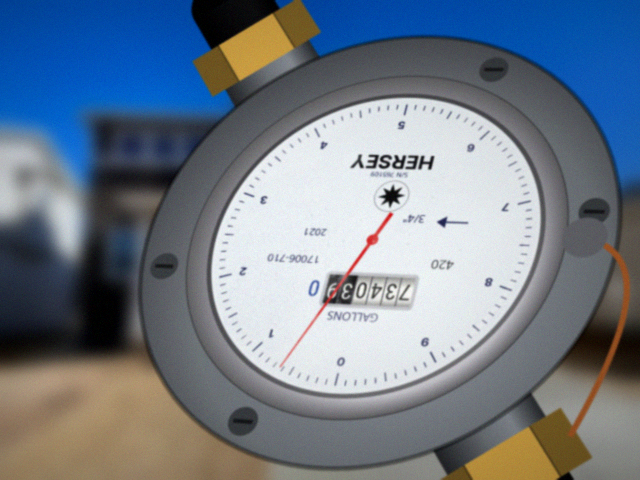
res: 7340390.6; gal
